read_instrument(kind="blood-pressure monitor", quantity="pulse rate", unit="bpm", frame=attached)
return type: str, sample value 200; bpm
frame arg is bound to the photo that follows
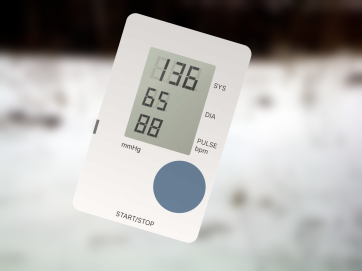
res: 88; bpm
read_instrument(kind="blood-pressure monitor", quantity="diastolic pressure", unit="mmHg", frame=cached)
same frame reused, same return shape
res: 65; mmHg
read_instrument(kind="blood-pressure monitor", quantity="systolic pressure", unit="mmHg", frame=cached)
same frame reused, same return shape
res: 136; mmHg
